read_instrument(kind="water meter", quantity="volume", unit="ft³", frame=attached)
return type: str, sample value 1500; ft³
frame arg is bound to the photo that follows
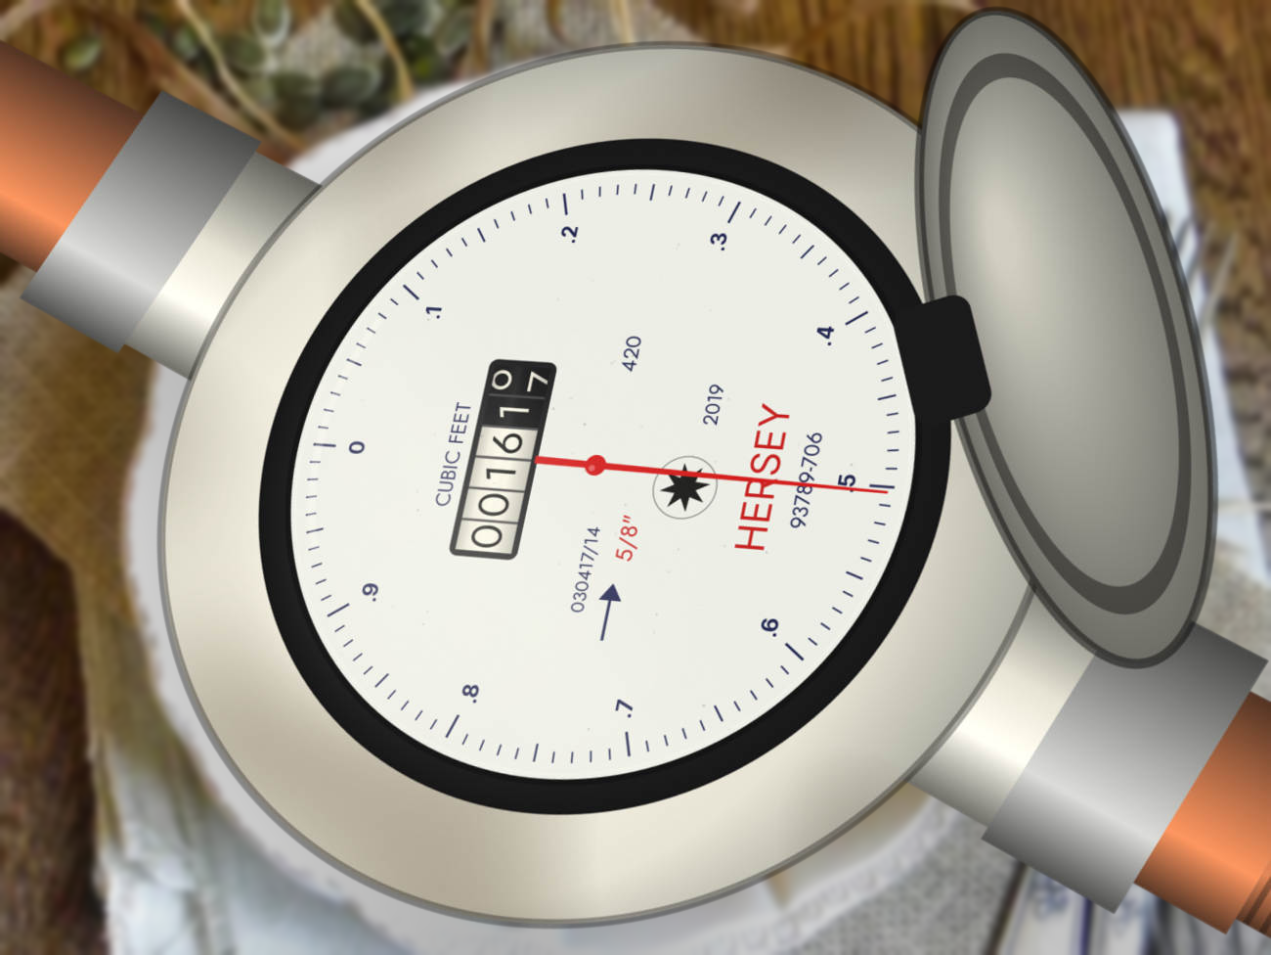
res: 1616.50; ft³
